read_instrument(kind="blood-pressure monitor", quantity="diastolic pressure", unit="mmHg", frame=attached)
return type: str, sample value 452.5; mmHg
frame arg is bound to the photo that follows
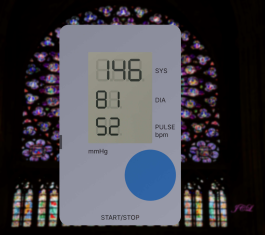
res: 81; mmHg
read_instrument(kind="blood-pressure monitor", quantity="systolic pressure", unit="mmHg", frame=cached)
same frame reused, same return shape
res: 146; mmHg
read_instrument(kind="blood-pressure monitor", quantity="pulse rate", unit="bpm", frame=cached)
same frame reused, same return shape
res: 52; bpm
